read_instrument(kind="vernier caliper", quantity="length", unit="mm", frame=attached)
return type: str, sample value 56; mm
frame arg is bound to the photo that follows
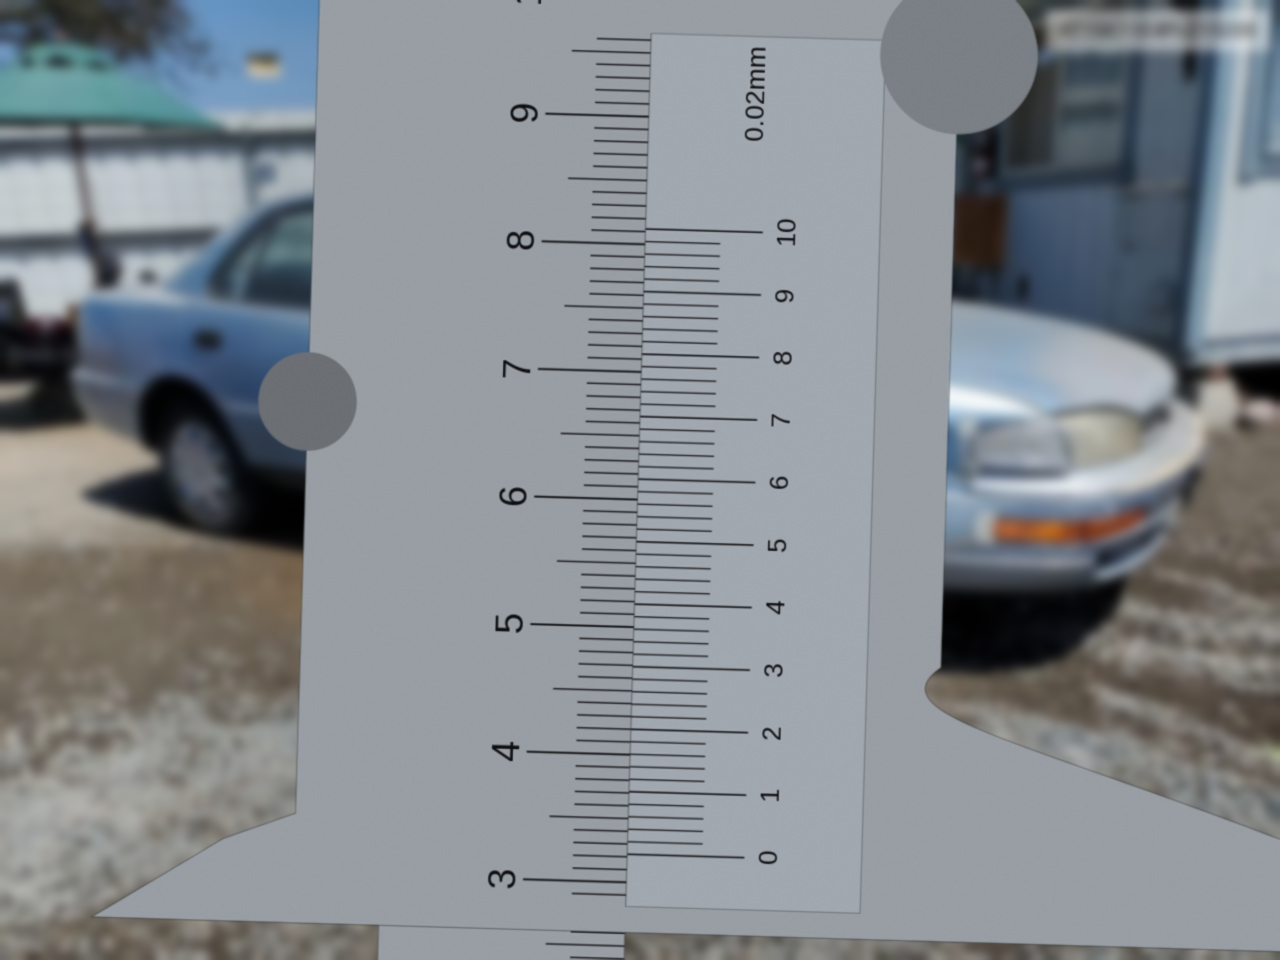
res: 32.2; mm
